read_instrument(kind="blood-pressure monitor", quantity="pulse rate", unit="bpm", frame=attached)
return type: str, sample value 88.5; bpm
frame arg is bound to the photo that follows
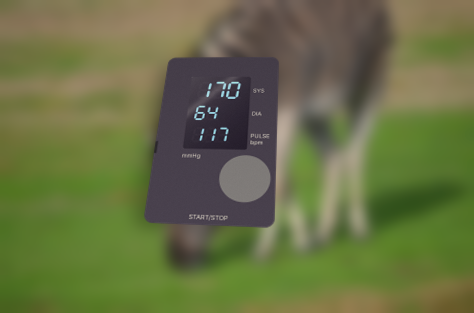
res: 117; bpm
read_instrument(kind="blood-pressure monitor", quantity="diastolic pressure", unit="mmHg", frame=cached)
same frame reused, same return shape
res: 64; mmHg
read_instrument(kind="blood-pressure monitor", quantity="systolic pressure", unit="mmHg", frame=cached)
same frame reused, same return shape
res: 170; mmHg
